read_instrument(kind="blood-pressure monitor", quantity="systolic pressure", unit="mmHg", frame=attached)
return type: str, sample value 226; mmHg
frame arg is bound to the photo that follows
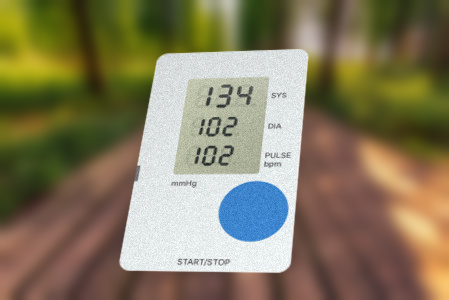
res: 134; mmHg
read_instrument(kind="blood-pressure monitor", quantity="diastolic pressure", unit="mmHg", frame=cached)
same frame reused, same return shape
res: 102; mmHg
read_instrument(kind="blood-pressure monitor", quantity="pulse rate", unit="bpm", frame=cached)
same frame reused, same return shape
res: 102; bpm
